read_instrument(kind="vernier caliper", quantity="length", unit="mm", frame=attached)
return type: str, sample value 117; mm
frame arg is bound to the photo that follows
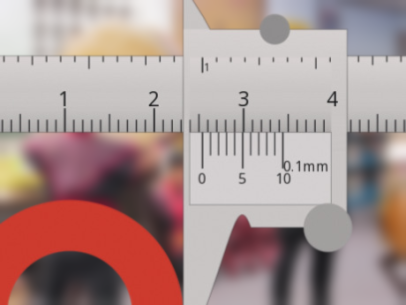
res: 25.4; mm
